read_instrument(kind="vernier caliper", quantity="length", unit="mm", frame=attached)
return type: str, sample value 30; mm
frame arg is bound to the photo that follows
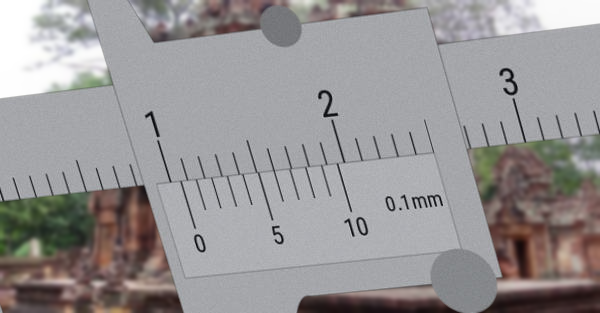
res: 10.6; mm
